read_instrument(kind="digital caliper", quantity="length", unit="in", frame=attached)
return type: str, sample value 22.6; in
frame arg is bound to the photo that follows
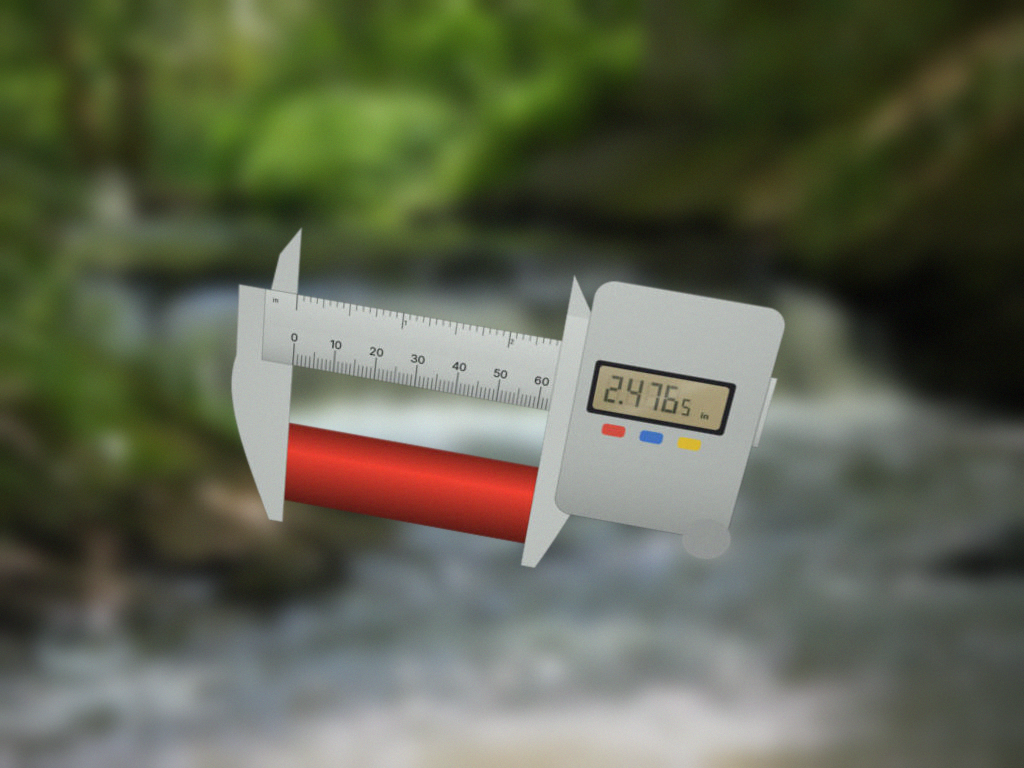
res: 2.4765; in
